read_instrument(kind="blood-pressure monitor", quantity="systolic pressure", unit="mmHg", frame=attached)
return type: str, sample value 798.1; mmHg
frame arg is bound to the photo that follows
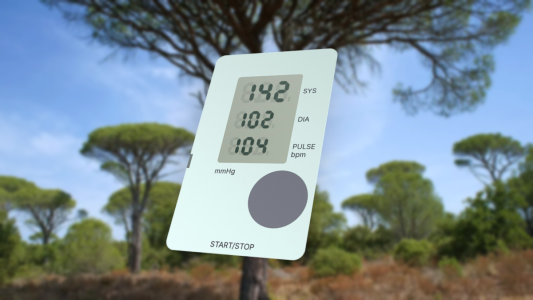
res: 142; mmHg
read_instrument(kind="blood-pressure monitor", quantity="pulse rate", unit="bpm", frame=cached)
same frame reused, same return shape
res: 104; bpm
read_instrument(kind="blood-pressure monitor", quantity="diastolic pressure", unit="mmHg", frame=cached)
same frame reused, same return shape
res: 102; mmHg
